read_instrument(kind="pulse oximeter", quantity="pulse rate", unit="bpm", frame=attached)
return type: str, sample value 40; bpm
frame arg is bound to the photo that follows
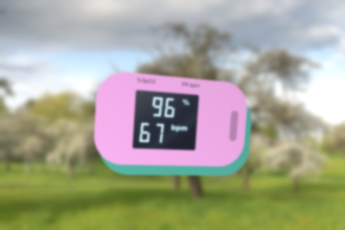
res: 67; bpm
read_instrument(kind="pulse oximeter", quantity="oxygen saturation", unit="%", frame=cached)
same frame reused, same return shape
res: 96; %
